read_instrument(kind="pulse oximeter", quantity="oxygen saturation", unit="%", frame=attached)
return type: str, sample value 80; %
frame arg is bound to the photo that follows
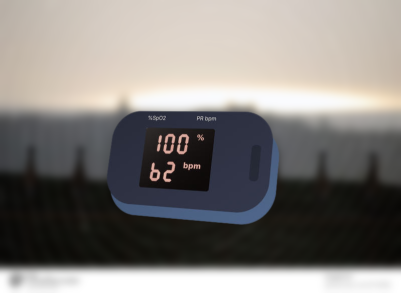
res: 100; %
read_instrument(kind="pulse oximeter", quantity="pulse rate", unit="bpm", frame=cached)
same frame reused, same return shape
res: 62; bpm
